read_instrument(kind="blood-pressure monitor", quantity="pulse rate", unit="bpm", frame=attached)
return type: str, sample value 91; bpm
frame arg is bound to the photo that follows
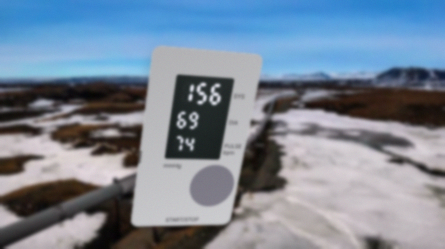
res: 74; bpm
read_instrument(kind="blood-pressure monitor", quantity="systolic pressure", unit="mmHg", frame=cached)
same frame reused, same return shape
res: 156; mmHg
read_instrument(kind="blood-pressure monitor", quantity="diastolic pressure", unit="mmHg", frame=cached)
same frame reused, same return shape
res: 69; mmHg
